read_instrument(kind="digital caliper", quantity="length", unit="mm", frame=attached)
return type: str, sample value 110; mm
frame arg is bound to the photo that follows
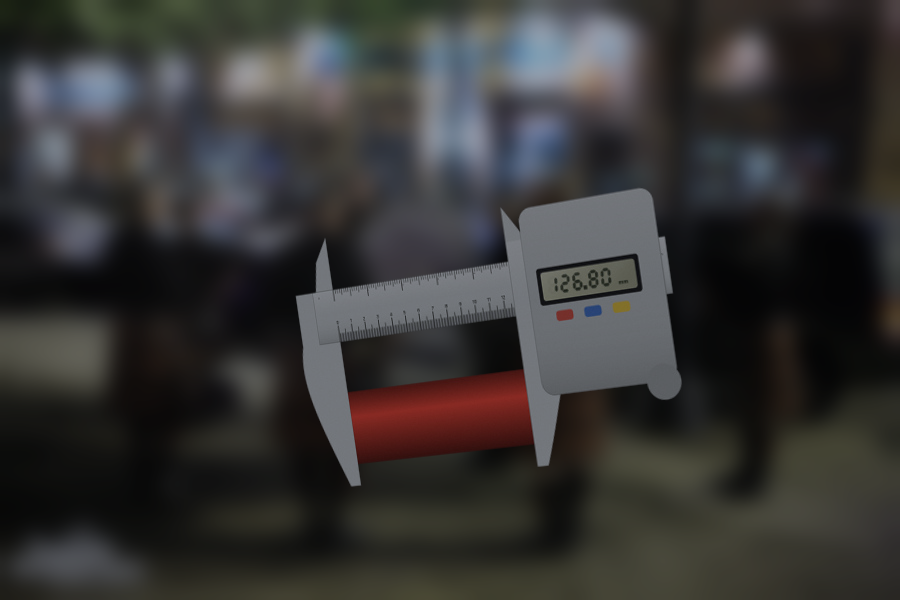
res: 126.80; mm
